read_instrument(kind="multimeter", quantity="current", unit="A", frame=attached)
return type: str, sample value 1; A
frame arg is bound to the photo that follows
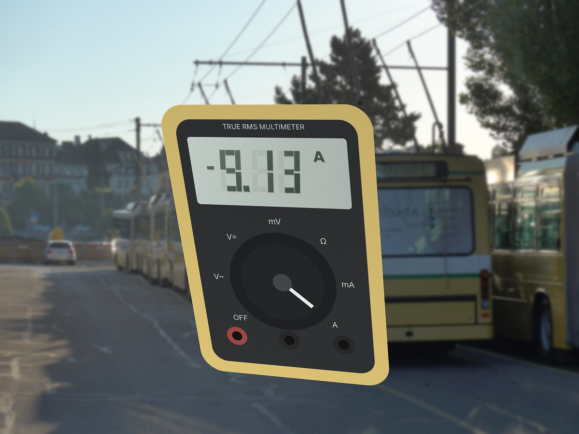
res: -9.13; A
